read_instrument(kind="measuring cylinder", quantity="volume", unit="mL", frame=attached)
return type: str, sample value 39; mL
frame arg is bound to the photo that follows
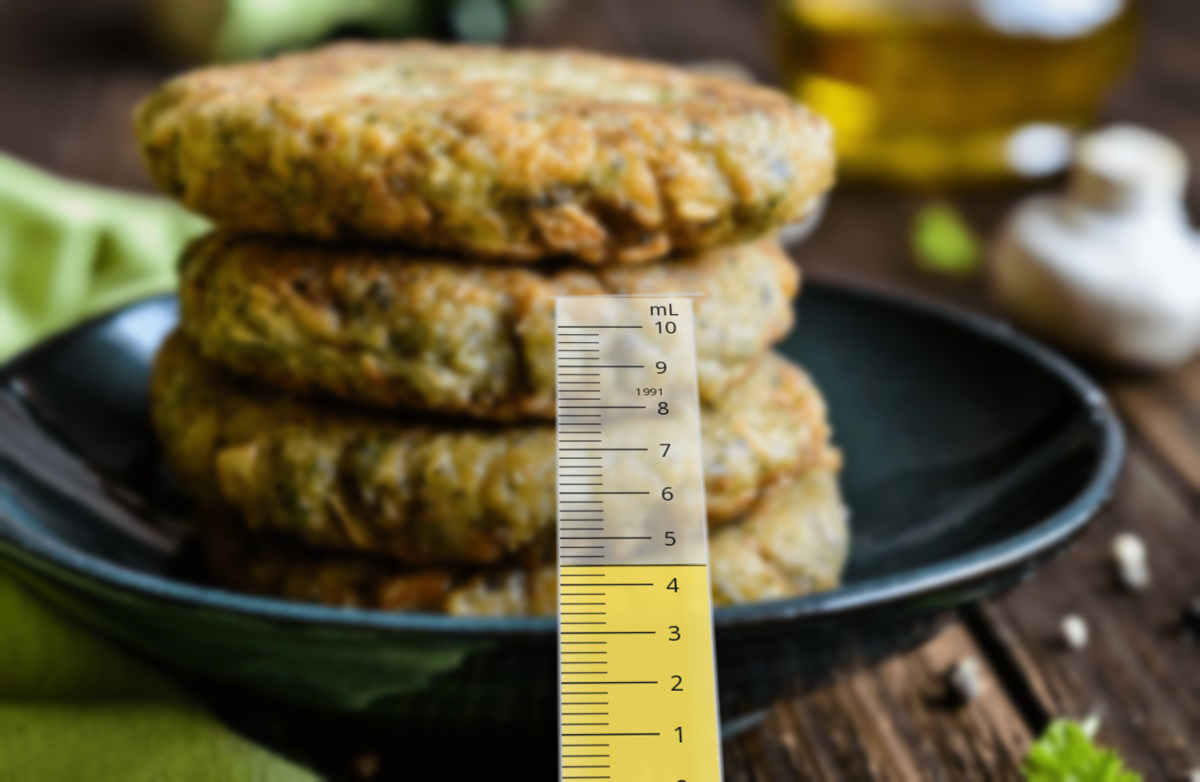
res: 4.4; mL
